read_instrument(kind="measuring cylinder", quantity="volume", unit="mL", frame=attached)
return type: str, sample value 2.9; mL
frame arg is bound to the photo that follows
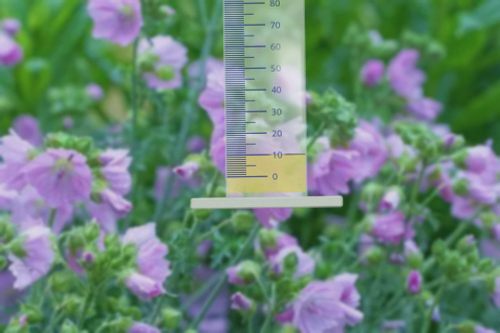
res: 10; mL
